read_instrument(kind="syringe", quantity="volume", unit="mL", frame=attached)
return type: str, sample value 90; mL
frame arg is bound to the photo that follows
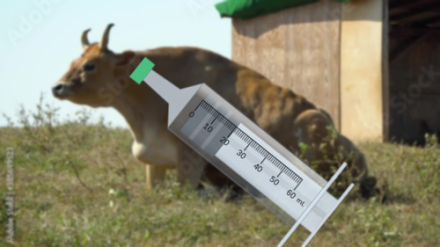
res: 0; mL
